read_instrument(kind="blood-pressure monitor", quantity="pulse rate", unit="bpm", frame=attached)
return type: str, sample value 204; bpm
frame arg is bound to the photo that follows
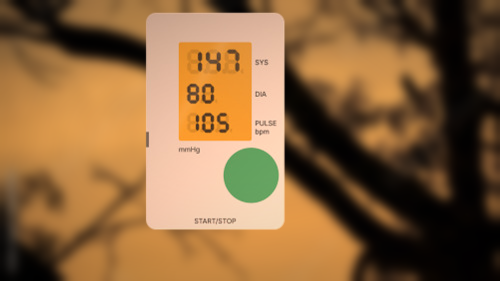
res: 105; bpm
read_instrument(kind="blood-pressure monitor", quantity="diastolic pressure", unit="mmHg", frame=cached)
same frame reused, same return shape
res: 80; mmHg
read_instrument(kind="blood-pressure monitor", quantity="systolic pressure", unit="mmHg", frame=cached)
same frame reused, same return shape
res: 147; mmHg
